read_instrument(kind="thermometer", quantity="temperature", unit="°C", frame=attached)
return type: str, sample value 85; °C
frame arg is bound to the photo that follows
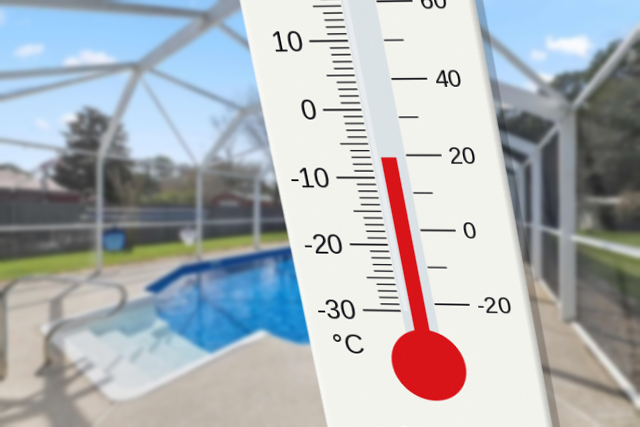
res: -7; °C
